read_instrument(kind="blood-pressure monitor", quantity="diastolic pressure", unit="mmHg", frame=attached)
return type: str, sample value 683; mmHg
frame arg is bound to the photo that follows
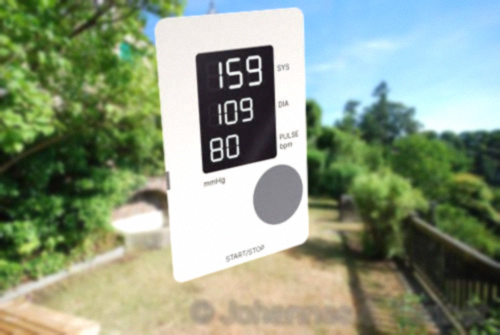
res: 109; mmHg
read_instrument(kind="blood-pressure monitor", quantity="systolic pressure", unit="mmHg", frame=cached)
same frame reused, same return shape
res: 159; mmHg
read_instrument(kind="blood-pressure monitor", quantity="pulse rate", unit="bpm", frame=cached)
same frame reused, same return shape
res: 80; bpm
